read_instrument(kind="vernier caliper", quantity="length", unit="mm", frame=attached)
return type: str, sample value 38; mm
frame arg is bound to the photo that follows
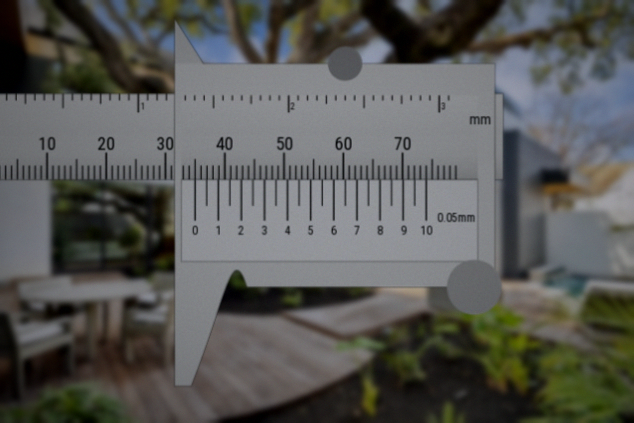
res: 35.0; mm
